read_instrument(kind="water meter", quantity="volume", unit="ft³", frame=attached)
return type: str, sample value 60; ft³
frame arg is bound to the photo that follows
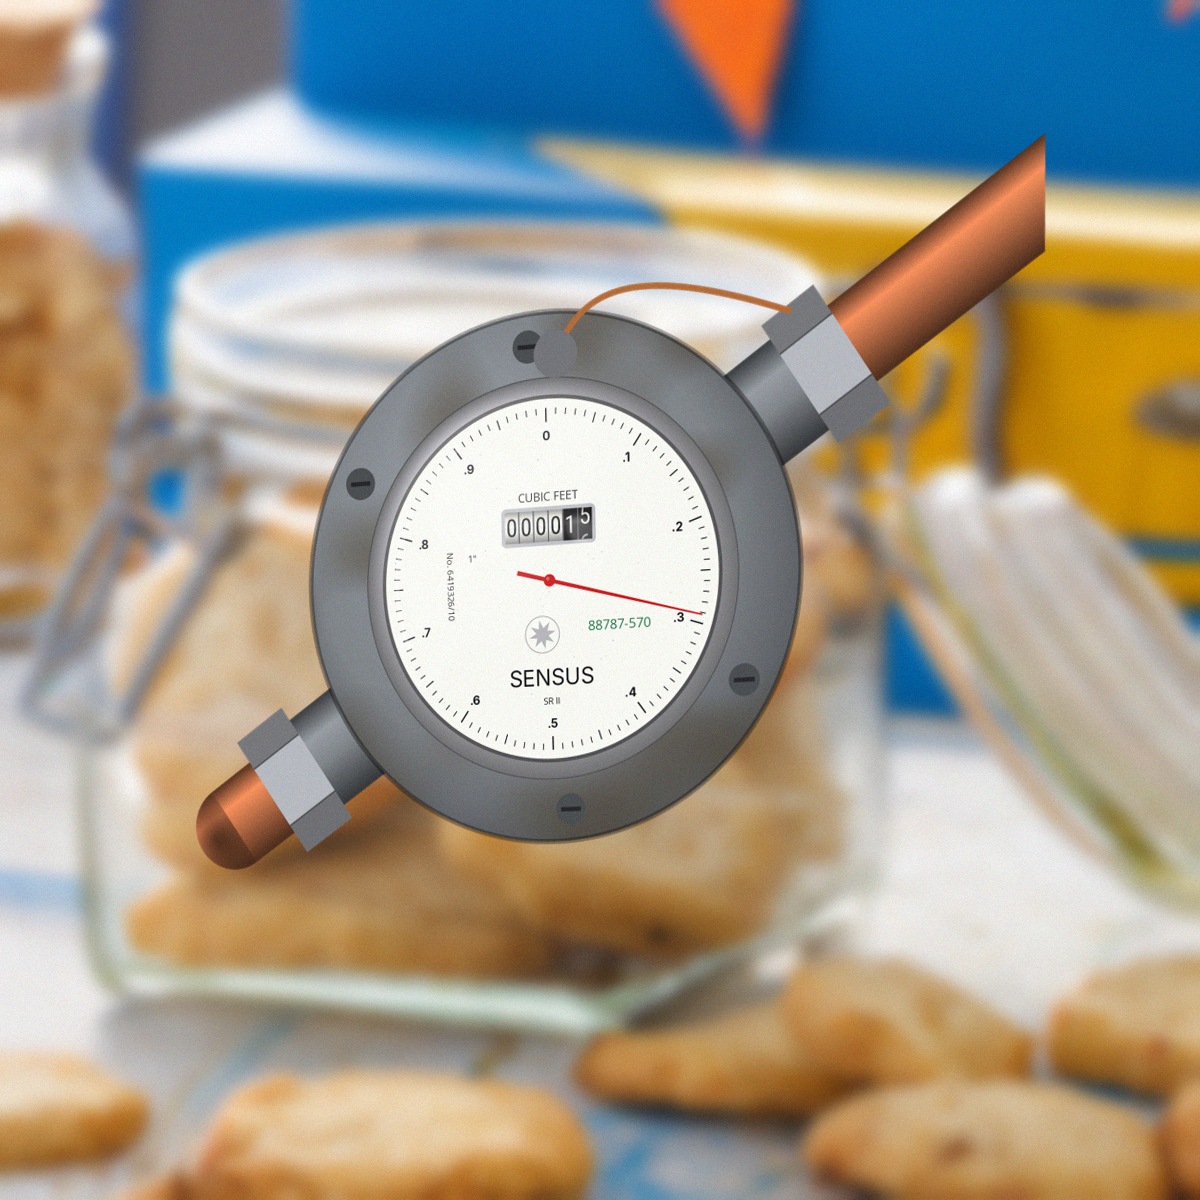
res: 15.29; ft³
